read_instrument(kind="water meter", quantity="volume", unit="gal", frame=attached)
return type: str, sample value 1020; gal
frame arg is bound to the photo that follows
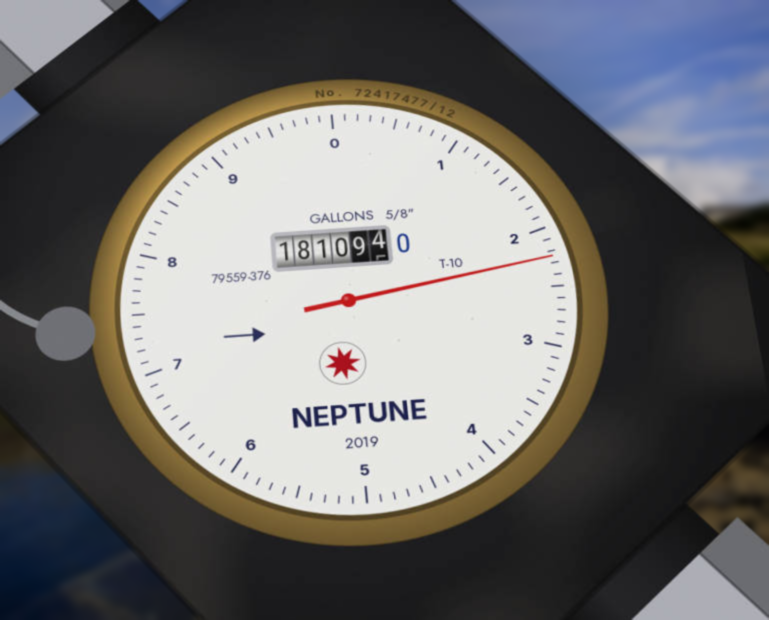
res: 1810942.2; gal
